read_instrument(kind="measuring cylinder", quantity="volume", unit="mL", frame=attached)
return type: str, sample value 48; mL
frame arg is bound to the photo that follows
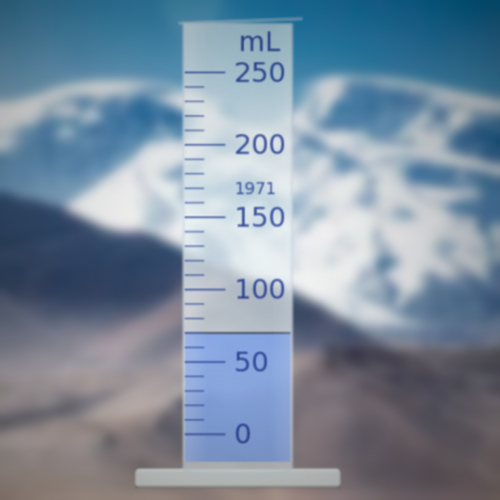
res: 70; mL
